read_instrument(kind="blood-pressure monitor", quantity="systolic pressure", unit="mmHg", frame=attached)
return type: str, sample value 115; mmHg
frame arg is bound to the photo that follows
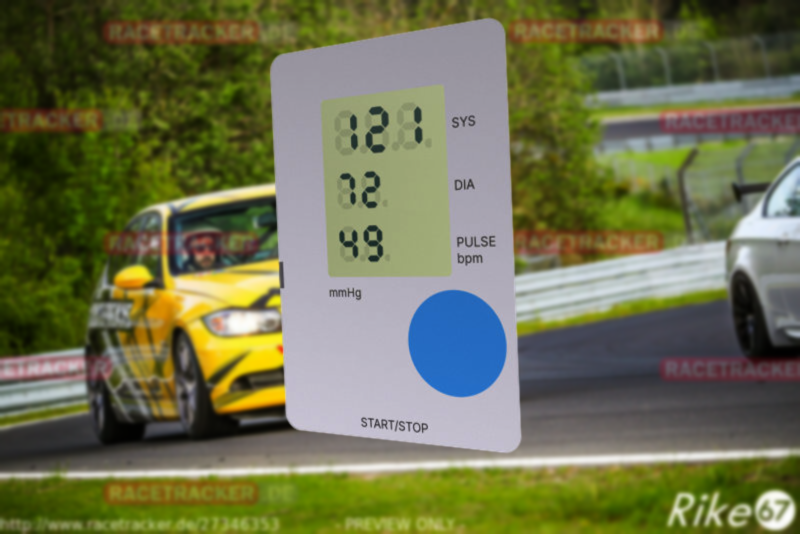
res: 121; mmHg
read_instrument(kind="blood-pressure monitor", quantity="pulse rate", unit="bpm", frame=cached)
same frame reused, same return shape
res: 49; bpm
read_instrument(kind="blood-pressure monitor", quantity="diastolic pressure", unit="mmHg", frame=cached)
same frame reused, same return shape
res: 72; mmHg
